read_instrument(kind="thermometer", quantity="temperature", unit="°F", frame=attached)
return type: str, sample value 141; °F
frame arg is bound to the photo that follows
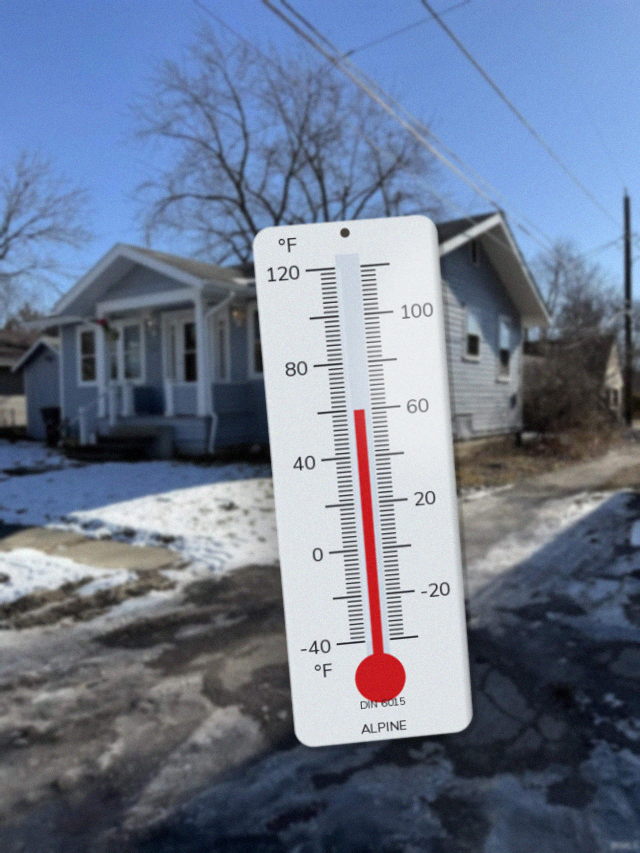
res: 60; °F
